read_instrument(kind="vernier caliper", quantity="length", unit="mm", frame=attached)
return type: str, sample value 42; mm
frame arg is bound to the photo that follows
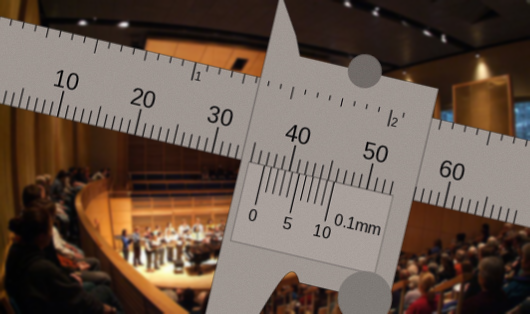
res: 36.8; mm
